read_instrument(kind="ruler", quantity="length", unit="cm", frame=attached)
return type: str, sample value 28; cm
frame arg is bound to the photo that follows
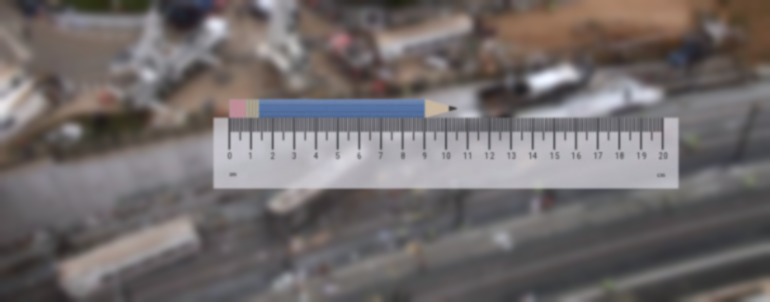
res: 10.5; cm
